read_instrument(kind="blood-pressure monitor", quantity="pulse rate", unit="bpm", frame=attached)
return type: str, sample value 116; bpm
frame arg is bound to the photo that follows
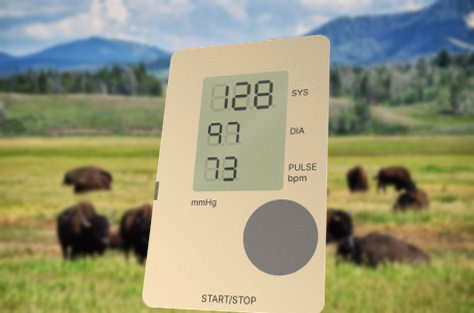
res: 73; bpm
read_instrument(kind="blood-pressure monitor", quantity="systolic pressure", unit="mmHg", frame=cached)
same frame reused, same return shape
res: 128; mmHg
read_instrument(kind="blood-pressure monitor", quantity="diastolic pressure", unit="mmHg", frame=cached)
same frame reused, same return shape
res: 97; mmHg
